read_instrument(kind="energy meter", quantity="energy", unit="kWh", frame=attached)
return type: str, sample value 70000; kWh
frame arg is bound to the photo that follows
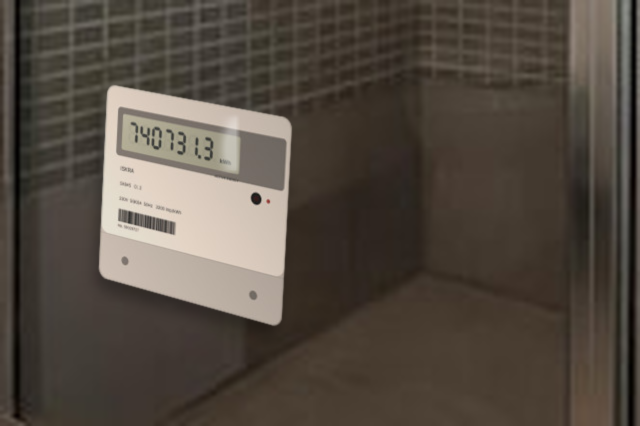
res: 740731.3; kWh
